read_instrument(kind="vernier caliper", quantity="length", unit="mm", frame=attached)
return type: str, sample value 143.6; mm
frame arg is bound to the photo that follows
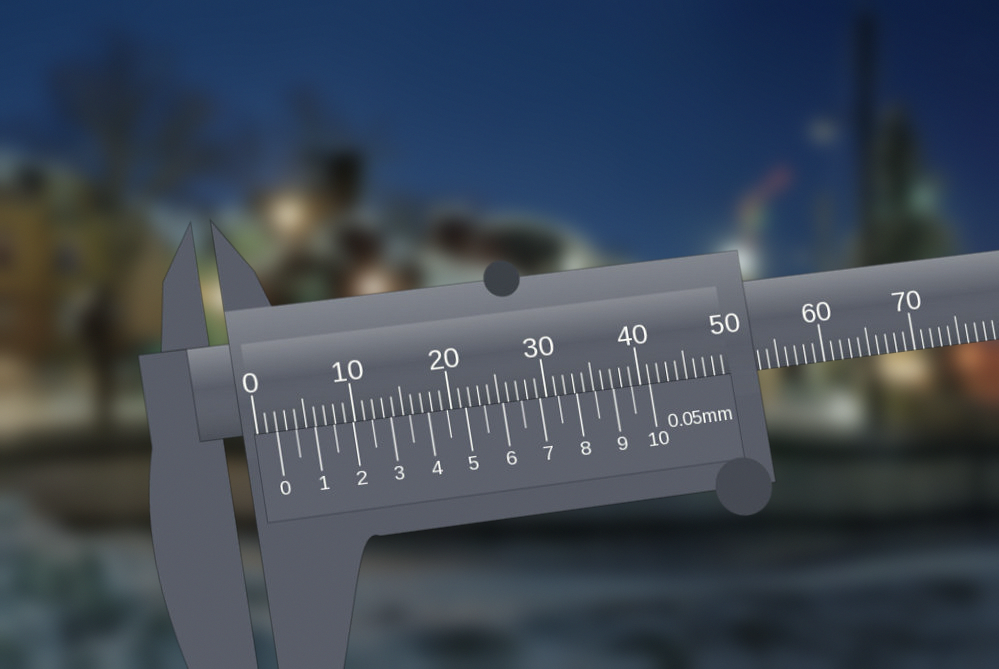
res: 2.0; mm
